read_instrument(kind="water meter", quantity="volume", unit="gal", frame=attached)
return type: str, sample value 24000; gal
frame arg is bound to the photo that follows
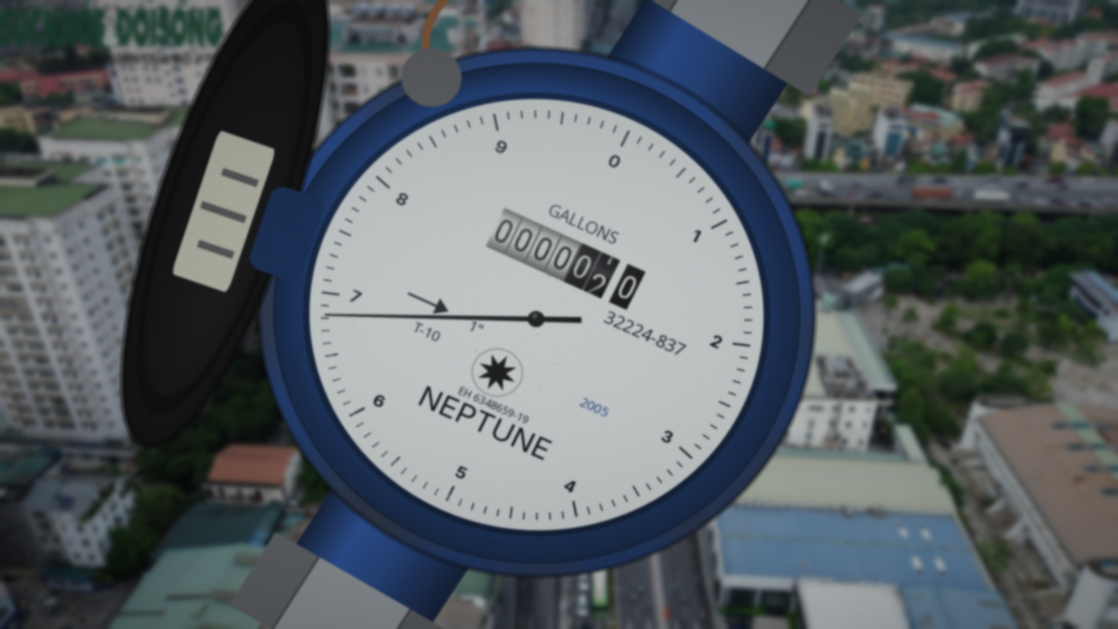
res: 16.8; gal
